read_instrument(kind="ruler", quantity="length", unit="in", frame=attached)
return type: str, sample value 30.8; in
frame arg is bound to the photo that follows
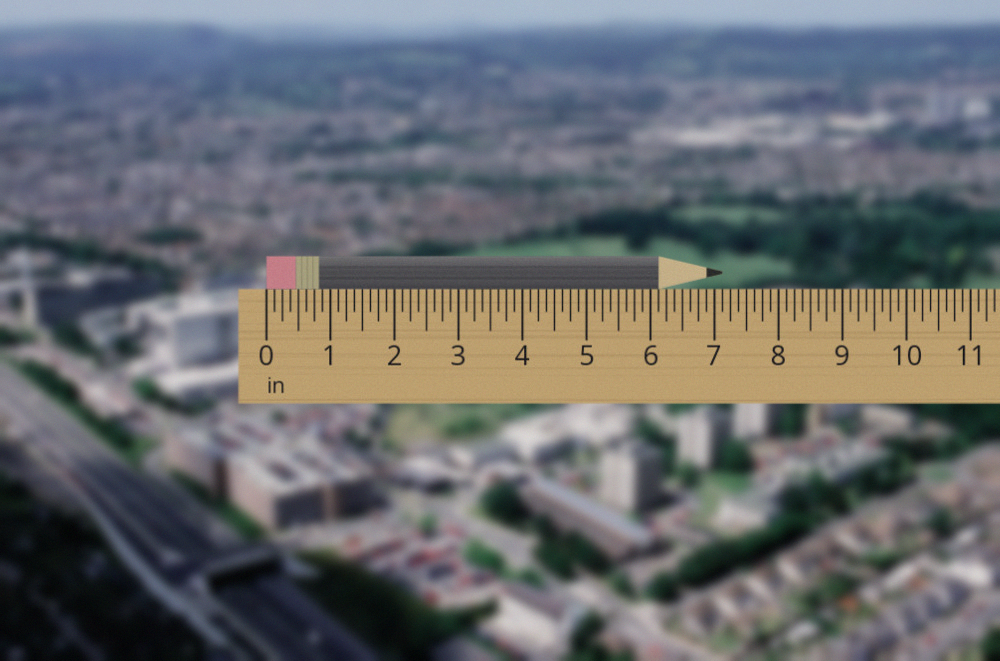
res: 7.125; in
